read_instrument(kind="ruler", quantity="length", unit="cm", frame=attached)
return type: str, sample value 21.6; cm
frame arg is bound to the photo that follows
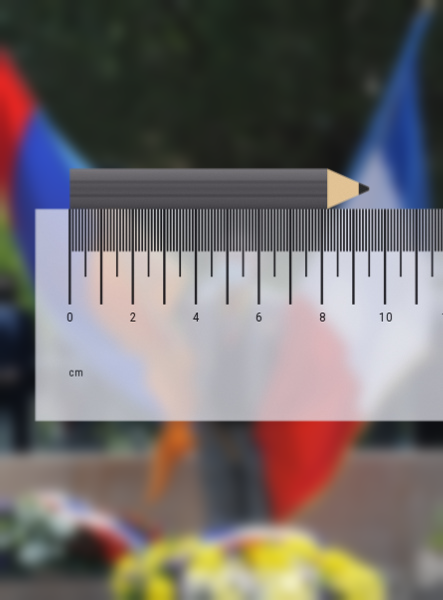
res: 9.5; cm
